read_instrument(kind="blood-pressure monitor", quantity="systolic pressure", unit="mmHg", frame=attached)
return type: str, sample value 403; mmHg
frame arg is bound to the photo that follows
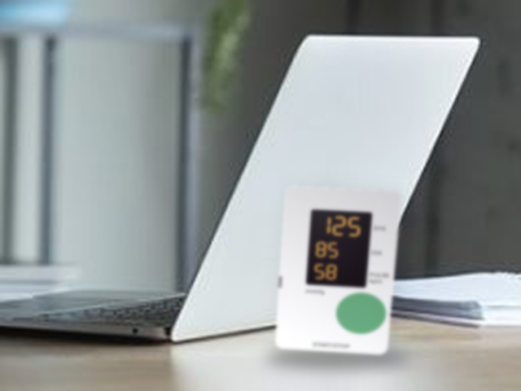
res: 125; mmHg
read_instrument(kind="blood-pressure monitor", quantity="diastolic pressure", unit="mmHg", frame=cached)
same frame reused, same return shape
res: 85; mmHg
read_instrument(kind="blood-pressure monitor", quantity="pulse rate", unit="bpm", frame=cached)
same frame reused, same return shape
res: 58; bpm
